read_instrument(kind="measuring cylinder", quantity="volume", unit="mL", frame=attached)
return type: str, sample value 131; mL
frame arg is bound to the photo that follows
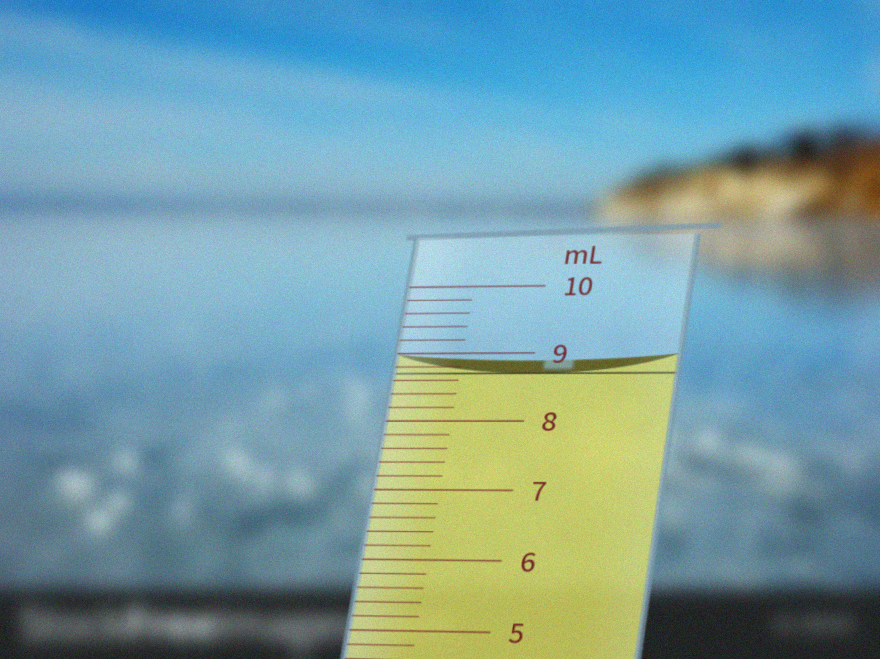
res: 8.7; mL
